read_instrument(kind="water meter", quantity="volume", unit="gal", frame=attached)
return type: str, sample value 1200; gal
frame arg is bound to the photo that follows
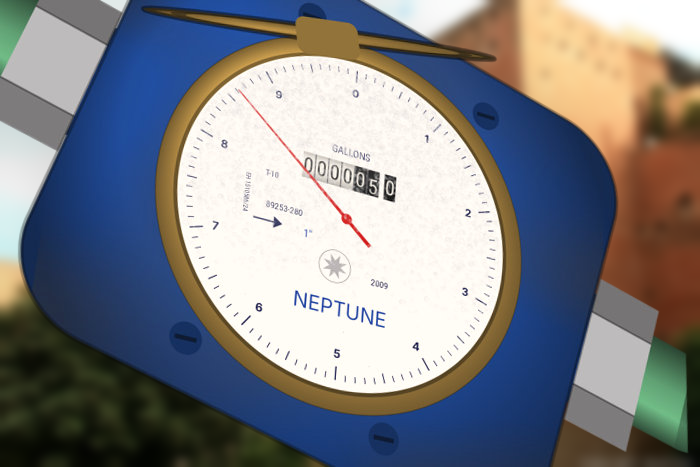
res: 48.6; gal
